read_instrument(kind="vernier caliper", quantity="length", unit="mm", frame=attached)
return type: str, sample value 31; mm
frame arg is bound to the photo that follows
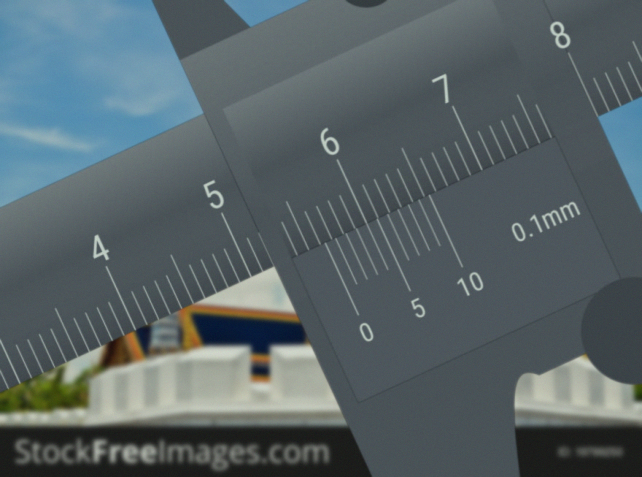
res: 56.4; mm
